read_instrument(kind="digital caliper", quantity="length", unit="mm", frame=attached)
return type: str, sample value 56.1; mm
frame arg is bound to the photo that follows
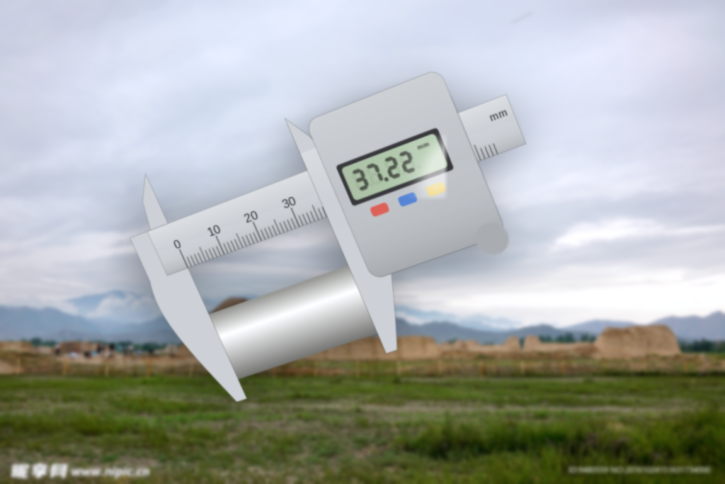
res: 37.22; mm
